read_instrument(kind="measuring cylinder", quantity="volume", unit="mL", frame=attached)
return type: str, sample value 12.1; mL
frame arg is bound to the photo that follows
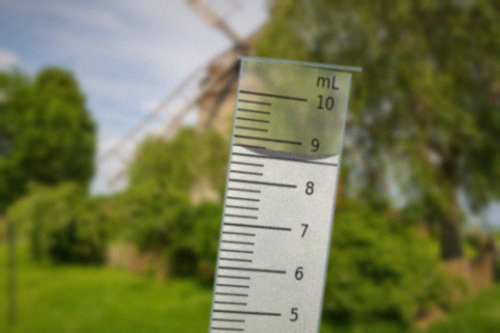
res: 8.6; mL
